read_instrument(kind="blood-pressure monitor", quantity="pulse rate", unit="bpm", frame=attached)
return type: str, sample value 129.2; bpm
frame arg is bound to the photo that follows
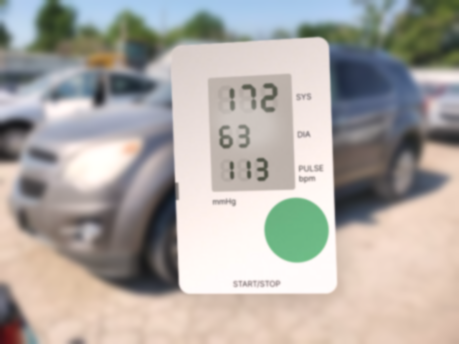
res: 113; bpm
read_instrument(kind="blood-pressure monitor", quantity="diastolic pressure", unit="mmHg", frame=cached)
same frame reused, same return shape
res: 63; mmHg
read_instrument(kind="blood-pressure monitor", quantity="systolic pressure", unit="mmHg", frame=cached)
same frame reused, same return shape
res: 172; mmHg
